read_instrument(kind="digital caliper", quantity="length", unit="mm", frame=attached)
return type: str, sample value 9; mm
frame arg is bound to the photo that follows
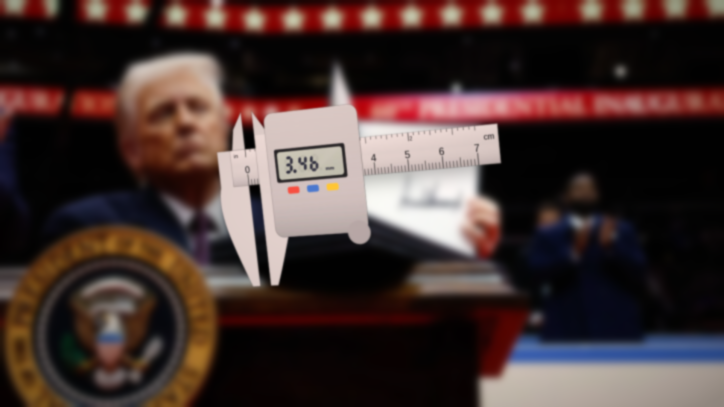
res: 3.46; mm
